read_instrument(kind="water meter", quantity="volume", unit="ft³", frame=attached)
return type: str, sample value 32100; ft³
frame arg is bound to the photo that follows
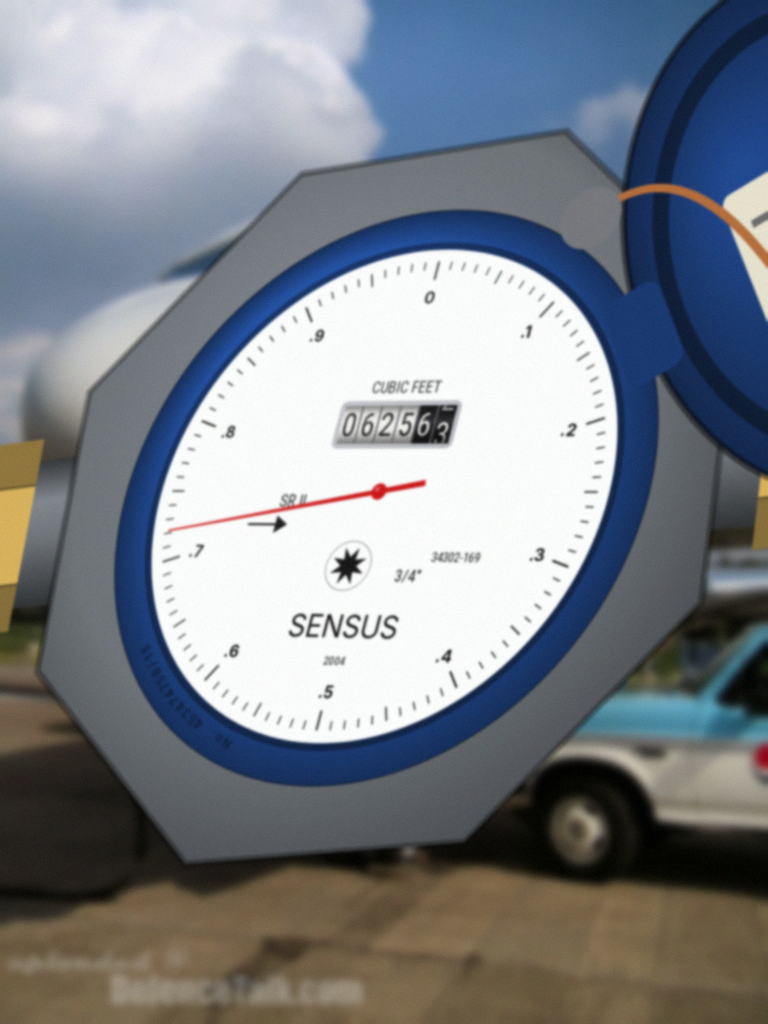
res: 62562.72; ft³
